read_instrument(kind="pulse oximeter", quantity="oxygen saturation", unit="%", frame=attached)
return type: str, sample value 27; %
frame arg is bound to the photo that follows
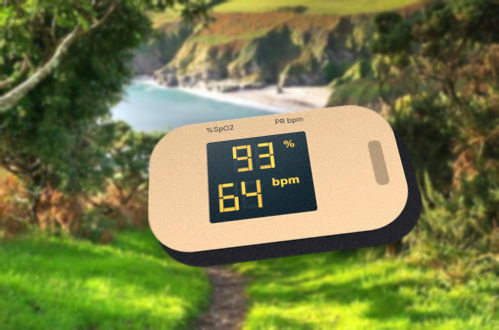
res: 93; %
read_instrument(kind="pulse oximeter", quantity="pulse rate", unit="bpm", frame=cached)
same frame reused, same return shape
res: 64; bpm
